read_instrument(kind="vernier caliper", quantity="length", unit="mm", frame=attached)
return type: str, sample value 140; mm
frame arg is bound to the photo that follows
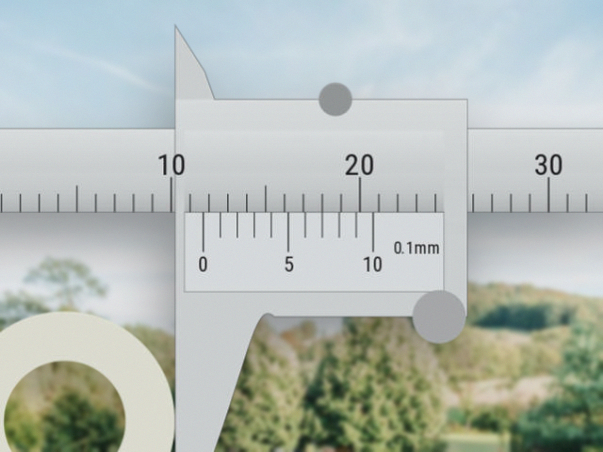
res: 11.7; mm
